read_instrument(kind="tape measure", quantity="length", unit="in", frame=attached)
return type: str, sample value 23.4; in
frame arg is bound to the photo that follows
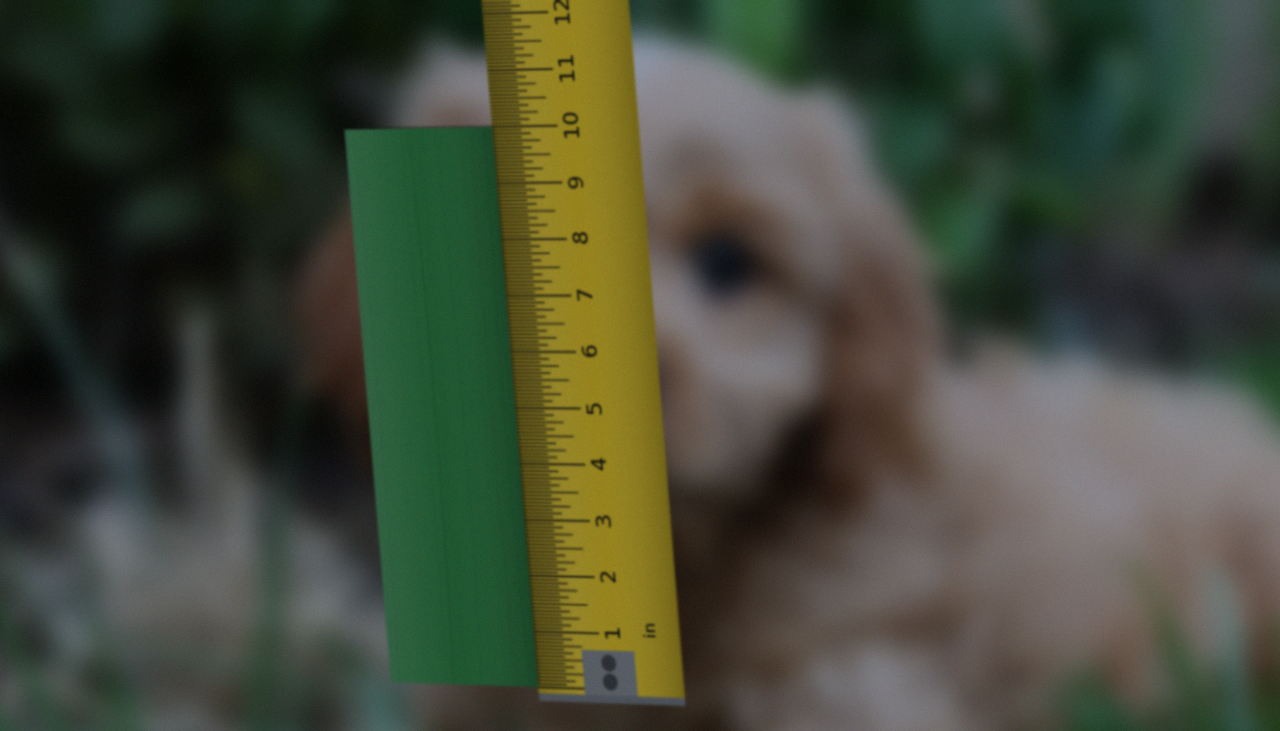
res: 10; in
